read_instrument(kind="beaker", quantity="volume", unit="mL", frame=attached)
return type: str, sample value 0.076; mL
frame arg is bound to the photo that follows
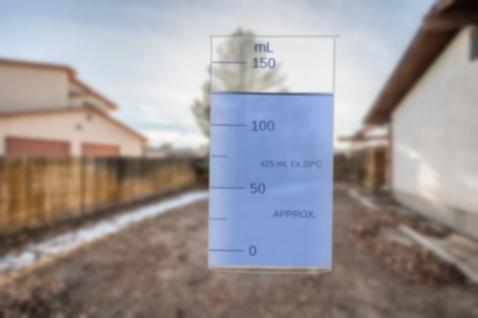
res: 125; mL
